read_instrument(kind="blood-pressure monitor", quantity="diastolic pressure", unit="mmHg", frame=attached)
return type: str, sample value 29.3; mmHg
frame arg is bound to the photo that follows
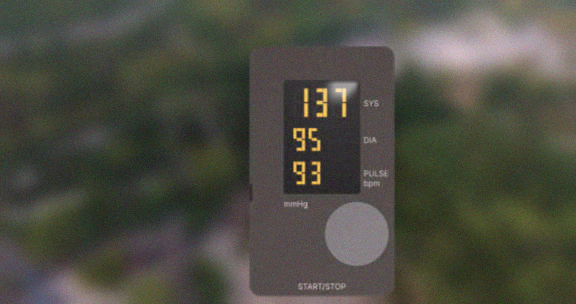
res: 95; mmHg
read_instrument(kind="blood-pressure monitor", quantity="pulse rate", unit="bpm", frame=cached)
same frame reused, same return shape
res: 93; bpm
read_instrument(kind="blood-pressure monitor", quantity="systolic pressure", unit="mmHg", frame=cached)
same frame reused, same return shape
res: 137; mmHg
